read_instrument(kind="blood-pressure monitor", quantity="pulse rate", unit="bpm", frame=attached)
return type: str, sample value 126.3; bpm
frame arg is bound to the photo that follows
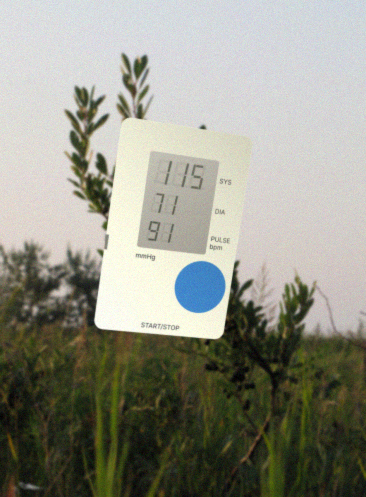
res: 91; bpm
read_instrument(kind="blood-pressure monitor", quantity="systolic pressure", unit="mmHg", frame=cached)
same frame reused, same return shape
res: 115; mmHg
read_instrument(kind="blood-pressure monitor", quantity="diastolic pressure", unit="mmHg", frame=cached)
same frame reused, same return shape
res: 71; mmHg
